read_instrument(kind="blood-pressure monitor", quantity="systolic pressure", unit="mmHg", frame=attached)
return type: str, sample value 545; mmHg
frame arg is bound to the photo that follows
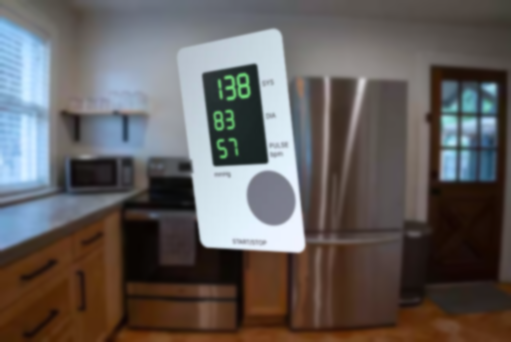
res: 138; mmHg
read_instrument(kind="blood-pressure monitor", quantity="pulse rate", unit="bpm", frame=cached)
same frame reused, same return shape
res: 57; bpm
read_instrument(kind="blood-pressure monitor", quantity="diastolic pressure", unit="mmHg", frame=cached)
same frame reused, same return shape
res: 83; mmHg
